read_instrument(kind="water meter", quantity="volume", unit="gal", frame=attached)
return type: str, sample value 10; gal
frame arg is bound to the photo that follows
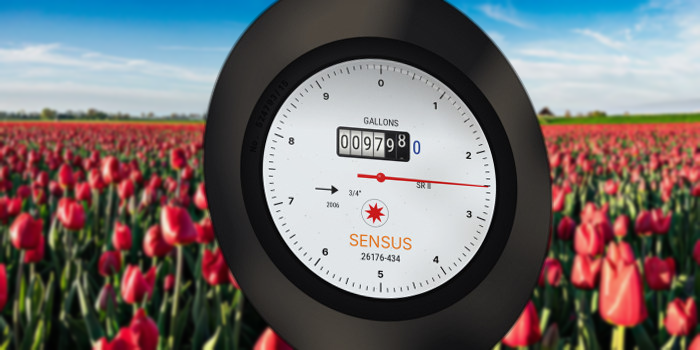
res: 97982.5; gal
